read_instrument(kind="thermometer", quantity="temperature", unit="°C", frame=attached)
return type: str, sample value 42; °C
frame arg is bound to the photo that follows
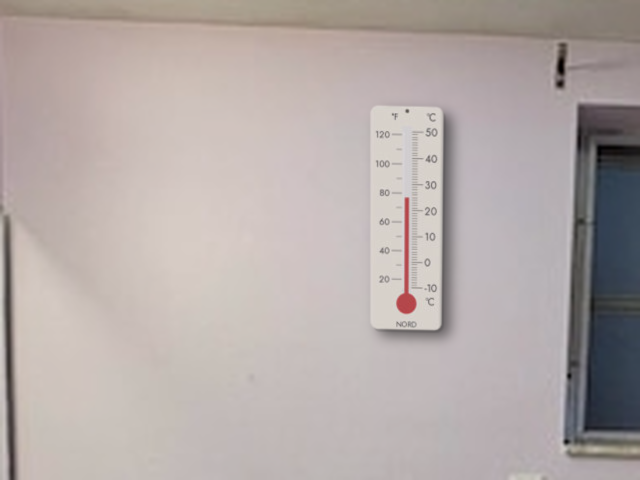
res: 25; °C
